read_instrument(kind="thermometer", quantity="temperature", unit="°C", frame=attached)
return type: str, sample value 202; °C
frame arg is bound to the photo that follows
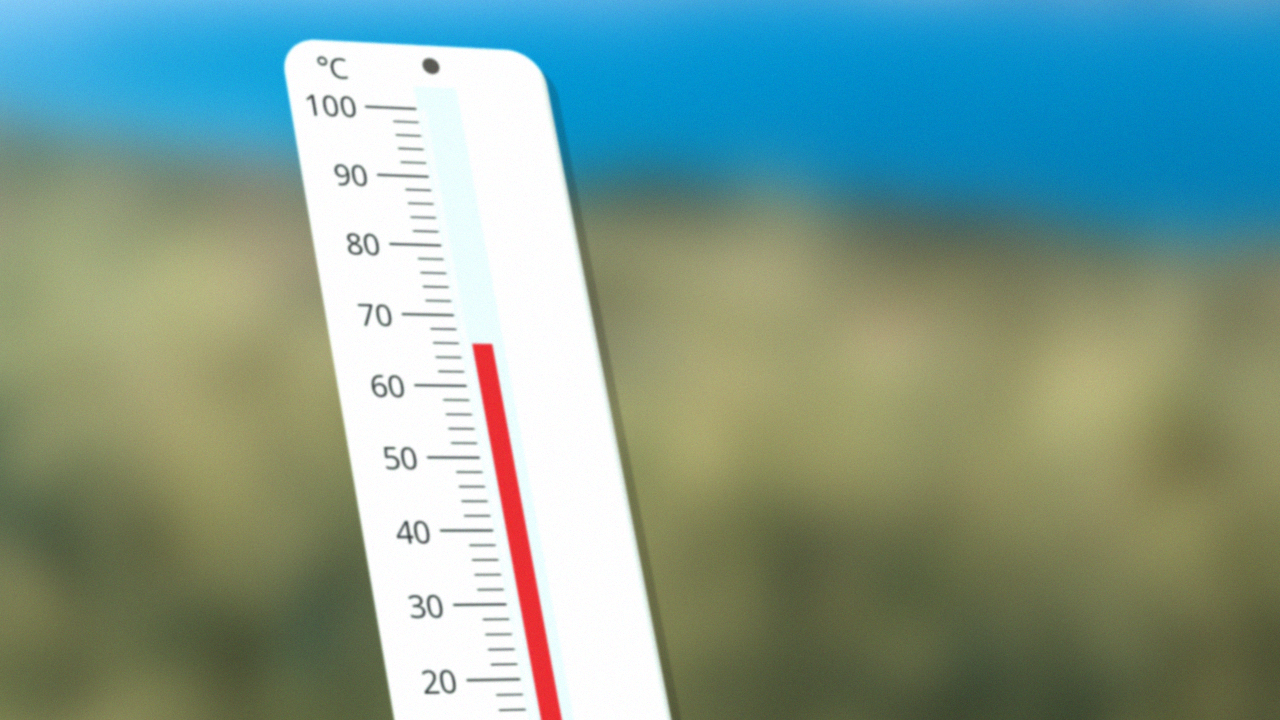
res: 66; °C
